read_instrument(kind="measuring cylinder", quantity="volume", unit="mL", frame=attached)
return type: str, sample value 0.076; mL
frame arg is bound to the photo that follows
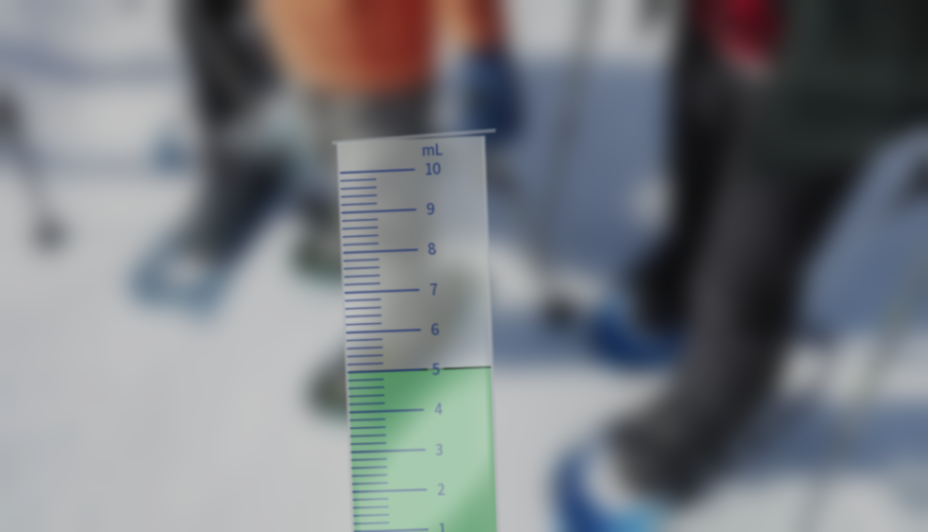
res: 5; mL
